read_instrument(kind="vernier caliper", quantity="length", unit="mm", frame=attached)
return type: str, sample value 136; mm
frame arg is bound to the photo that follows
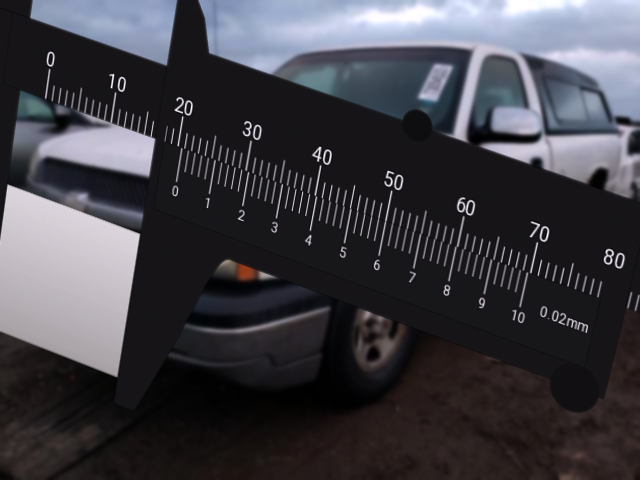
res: 20.6; mm
